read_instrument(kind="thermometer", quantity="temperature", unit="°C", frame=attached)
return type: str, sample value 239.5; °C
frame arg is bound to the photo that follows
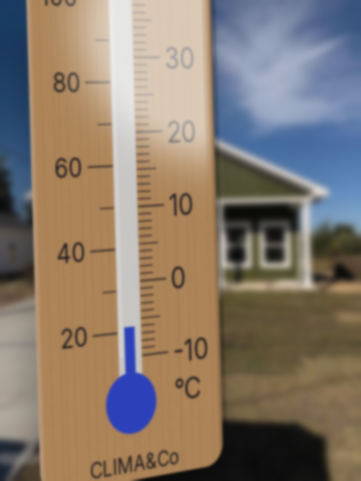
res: -6; °C
